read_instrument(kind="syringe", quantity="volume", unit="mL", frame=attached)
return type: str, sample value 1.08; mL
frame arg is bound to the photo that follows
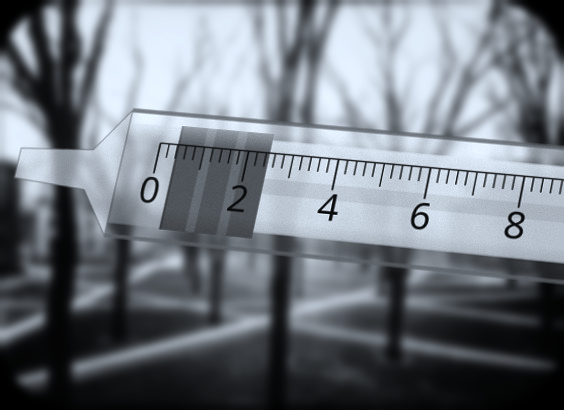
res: 0.4; mL
